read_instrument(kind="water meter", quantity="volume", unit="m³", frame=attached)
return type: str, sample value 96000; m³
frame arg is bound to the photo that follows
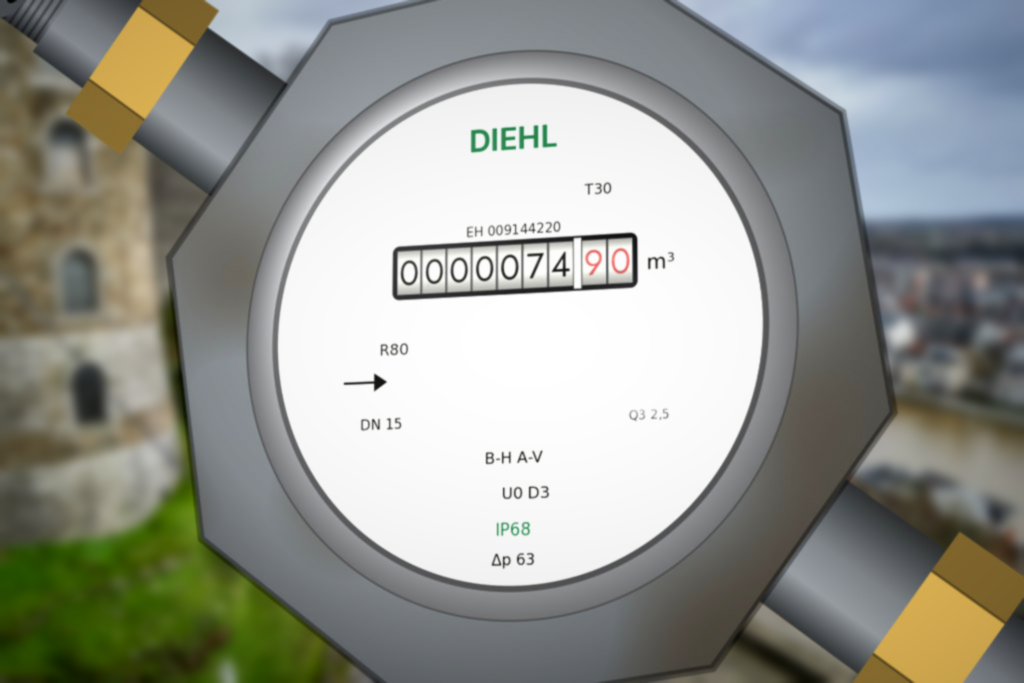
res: 74.90; m³
